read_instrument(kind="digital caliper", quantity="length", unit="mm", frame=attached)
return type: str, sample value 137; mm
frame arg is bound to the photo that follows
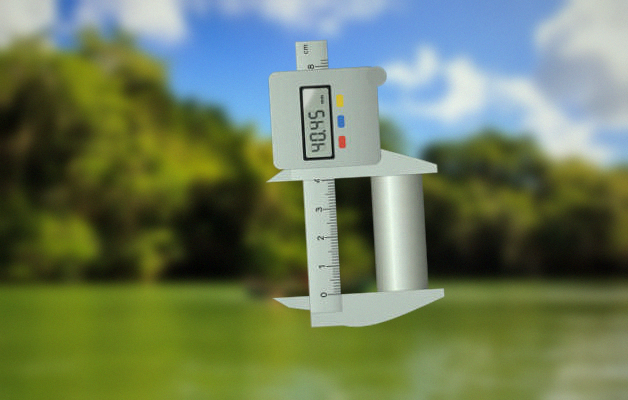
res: 40.45; mm
